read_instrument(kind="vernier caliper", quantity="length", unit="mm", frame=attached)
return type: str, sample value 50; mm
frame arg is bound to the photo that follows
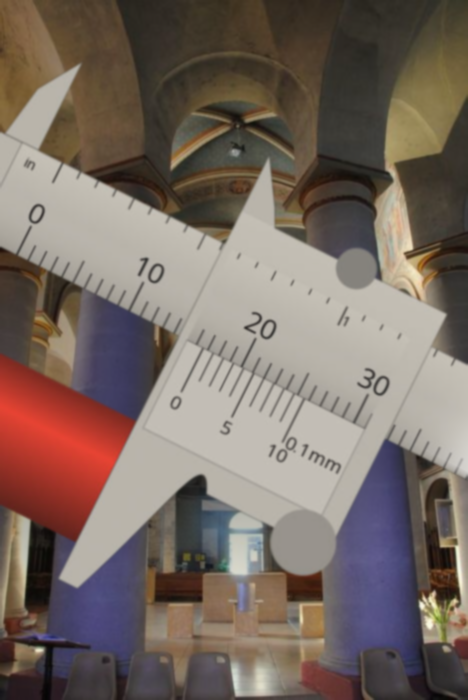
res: 16.6; mm
